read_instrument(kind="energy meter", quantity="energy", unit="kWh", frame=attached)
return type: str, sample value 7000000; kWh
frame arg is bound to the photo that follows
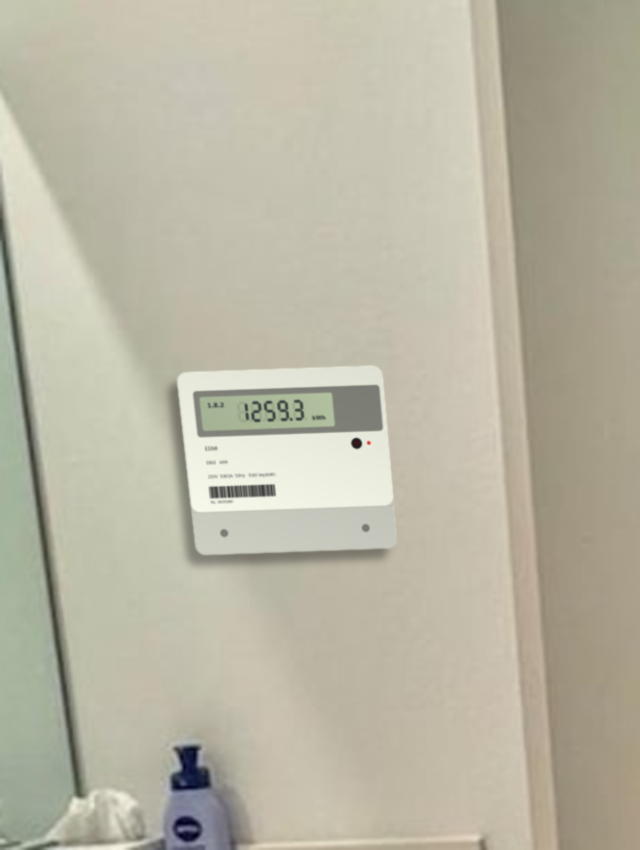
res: 1259.3; kWh
